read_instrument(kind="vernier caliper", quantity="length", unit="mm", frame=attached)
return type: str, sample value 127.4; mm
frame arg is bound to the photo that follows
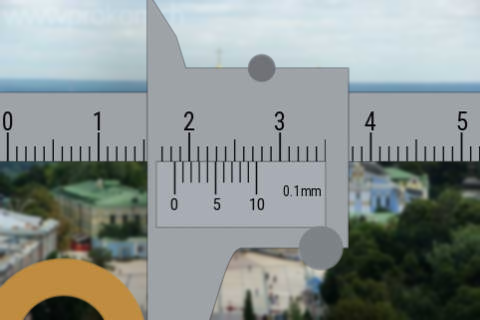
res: 18.4; mm
